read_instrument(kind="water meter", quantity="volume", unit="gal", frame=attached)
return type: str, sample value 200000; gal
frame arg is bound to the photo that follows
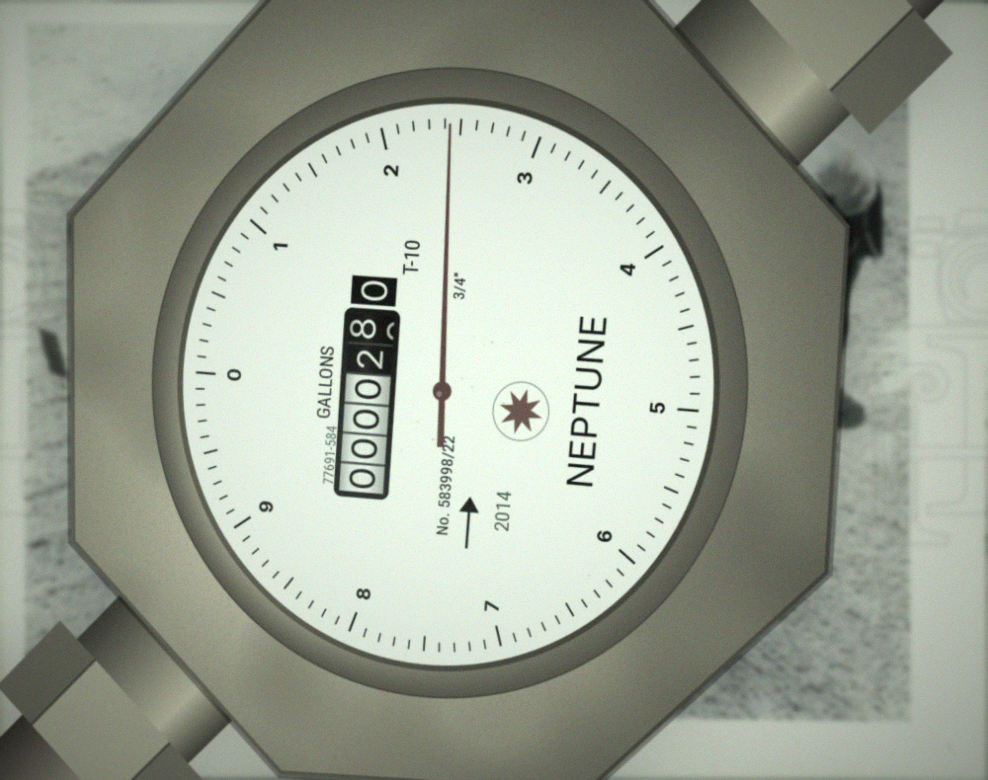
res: 282.4; gal
